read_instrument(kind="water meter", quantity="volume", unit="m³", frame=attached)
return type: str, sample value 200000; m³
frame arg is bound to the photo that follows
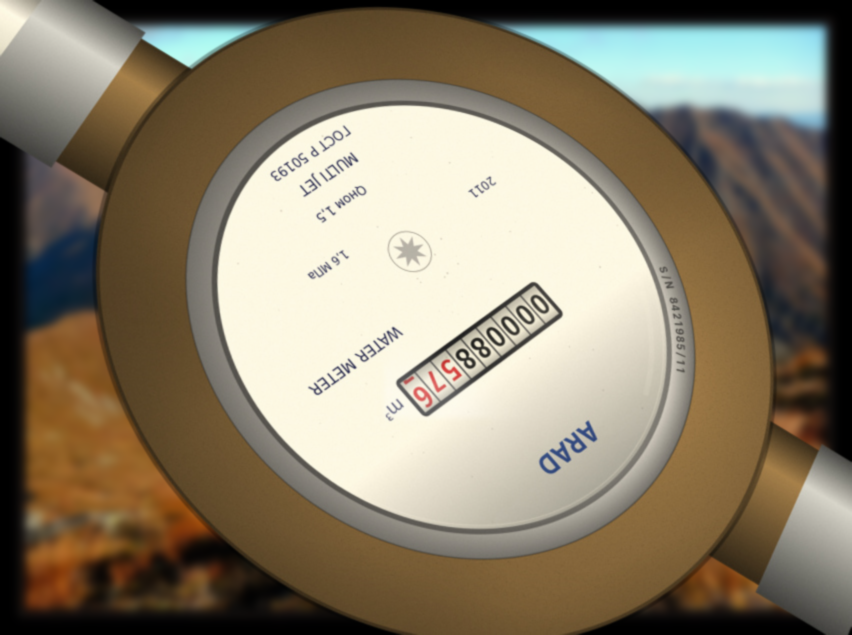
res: 88.576; m³
